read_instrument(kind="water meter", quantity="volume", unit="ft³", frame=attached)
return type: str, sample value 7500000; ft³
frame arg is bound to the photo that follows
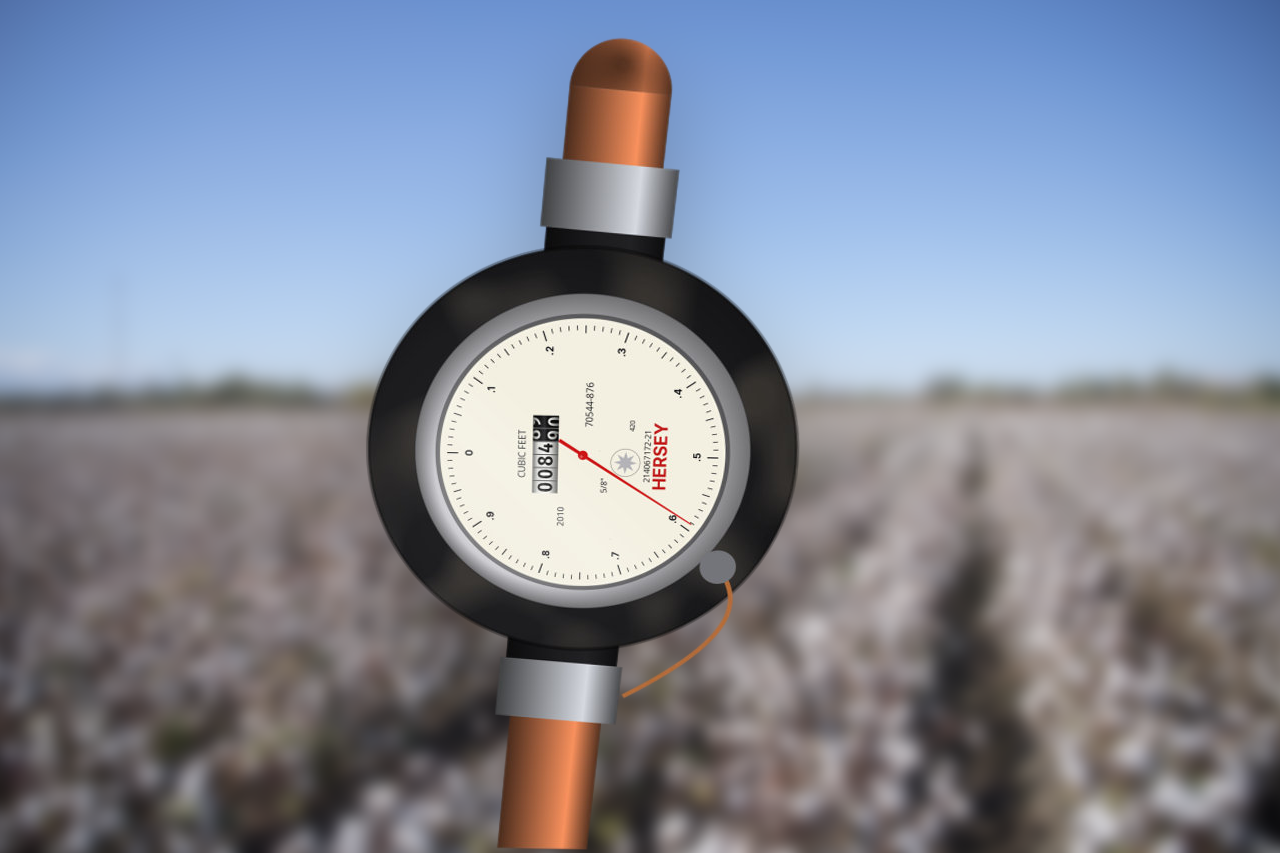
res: 8489.59; ft³
